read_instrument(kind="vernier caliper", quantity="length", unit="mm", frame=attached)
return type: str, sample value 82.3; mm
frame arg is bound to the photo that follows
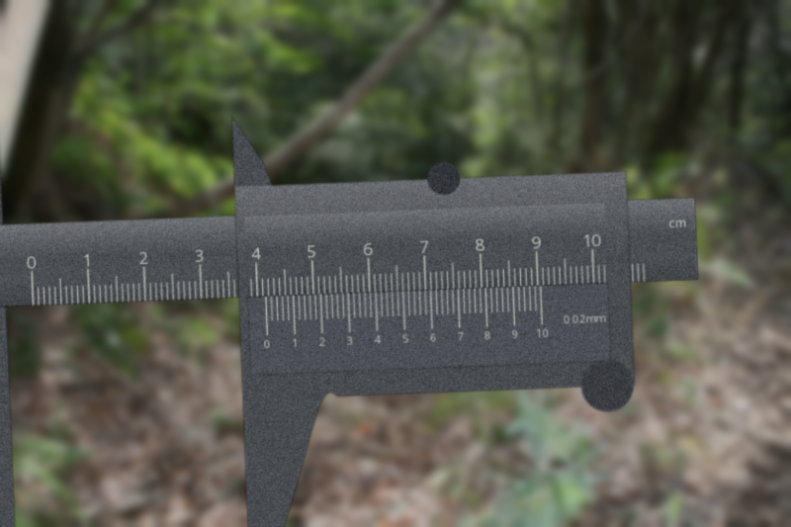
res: 41.5; mm
